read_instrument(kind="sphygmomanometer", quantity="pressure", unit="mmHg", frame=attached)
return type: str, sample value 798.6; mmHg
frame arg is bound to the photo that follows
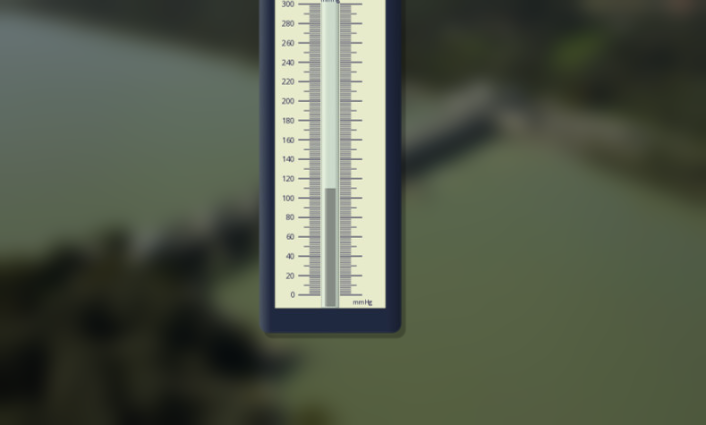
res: 110; mmHg
